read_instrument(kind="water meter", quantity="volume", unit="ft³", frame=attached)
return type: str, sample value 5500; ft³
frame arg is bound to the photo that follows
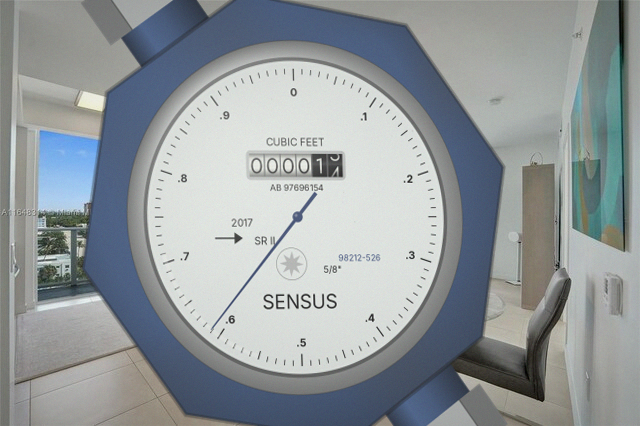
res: 13.61; ft³
